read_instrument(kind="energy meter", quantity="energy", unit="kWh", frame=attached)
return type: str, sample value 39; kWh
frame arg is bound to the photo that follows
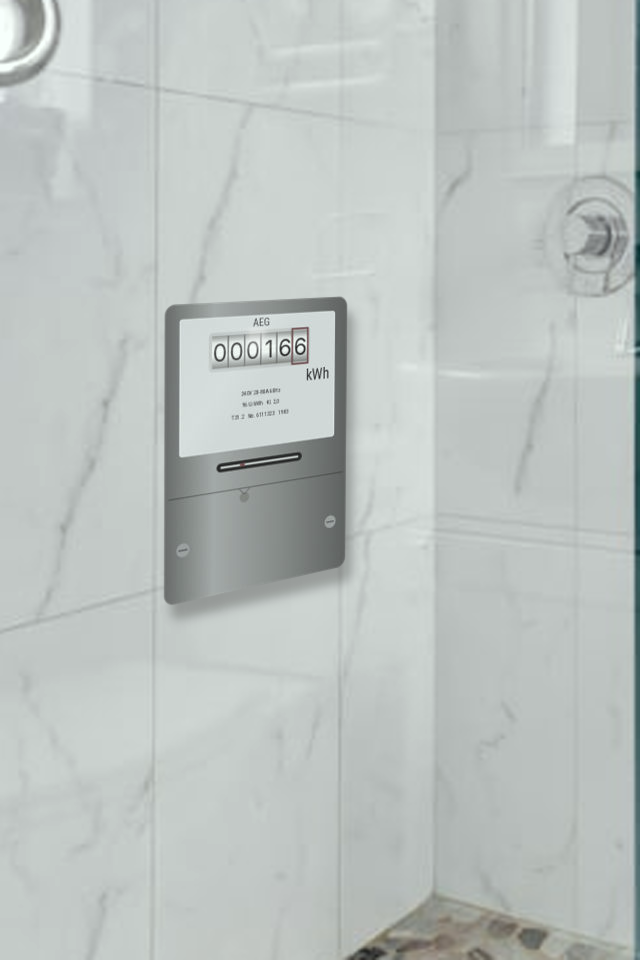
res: 16.6; kWh
